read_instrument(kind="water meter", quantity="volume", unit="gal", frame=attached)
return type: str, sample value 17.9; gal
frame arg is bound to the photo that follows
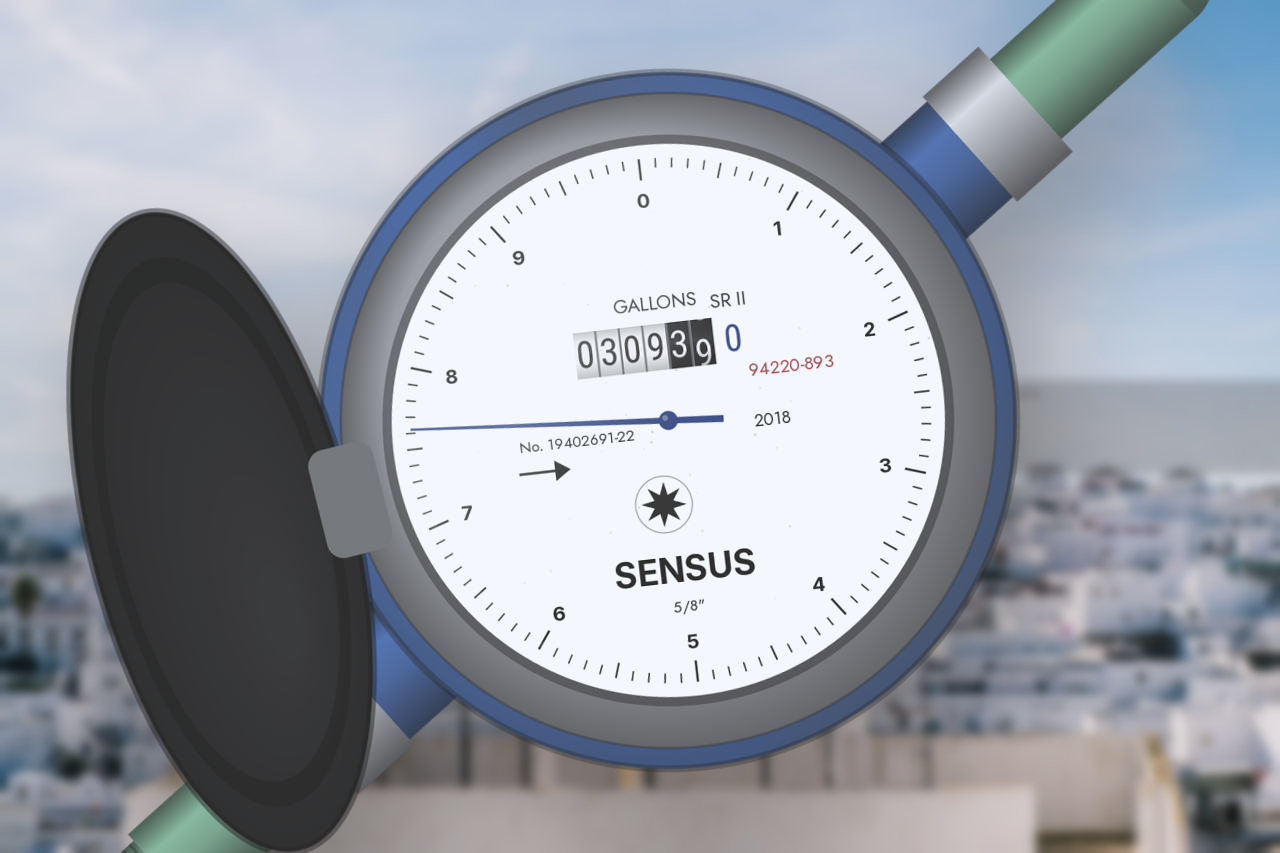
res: 309387.6; gal
